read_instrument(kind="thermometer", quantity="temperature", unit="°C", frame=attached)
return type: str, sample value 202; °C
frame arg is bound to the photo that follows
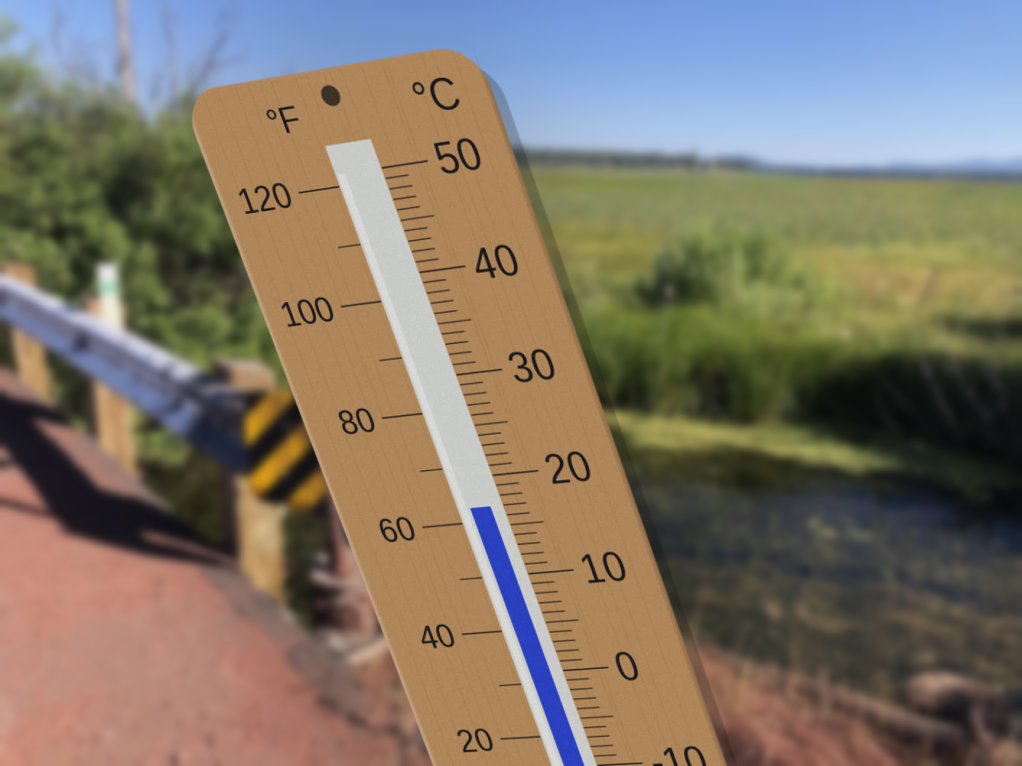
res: 17; °C
